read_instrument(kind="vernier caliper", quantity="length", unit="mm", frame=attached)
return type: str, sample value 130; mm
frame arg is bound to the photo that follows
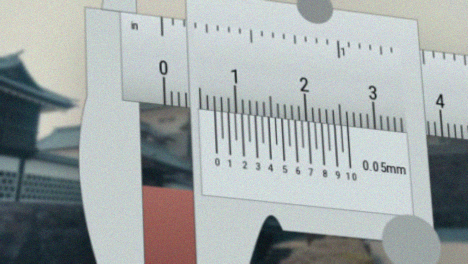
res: 7.0; mm
